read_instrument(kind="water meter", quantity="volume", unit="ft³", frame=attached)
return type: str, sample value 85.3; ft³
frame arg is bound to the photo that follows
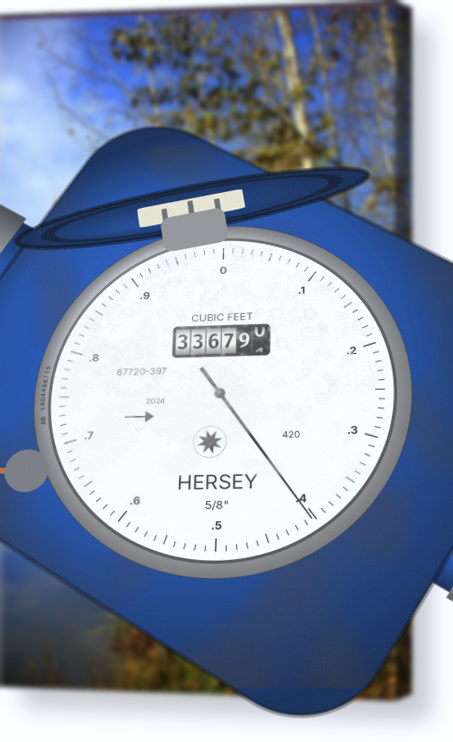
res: 336790.40; ft³
